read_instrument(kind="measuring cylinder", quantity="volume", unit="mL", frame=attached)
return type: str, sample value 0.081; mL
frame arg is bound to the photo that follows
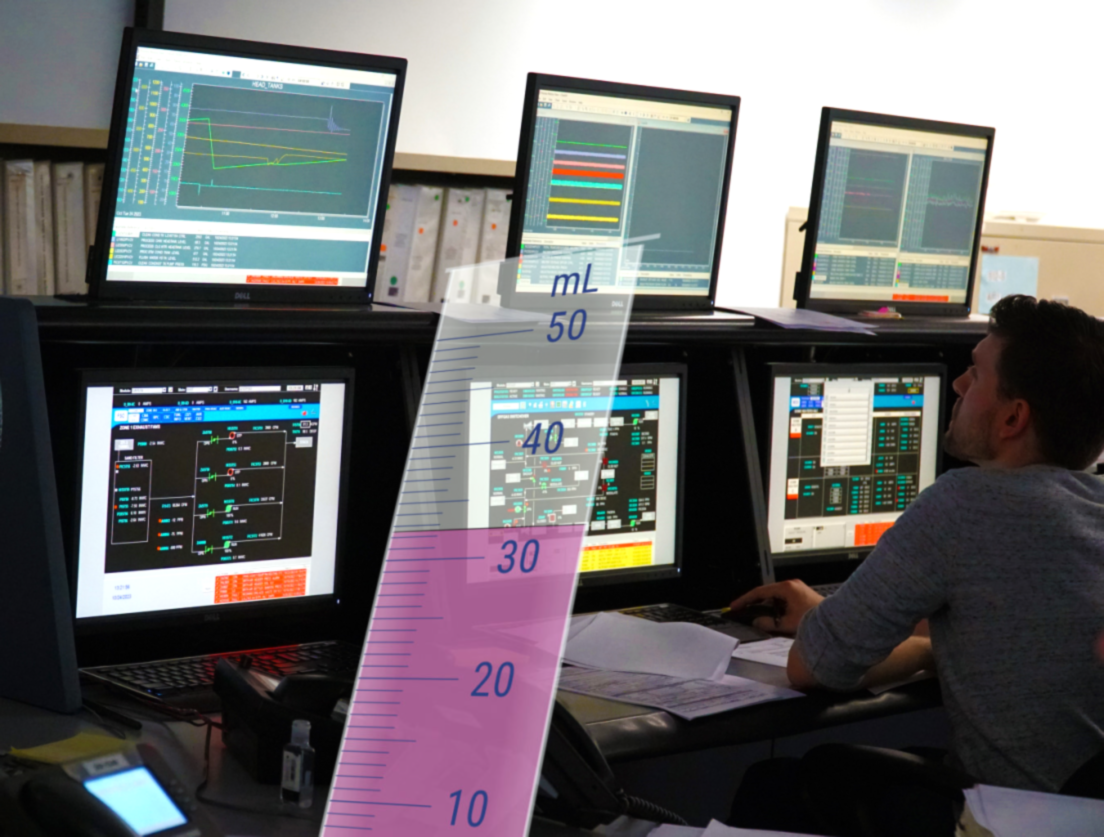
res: 32.5; mL
